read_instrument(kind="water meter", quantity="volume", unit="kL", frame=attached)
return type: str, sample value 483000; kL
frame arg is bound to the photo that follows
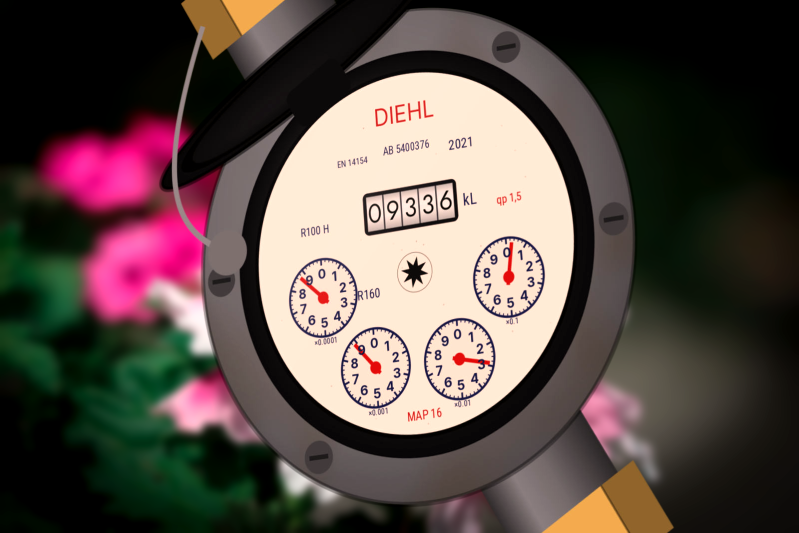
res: 9336.0288; kL
